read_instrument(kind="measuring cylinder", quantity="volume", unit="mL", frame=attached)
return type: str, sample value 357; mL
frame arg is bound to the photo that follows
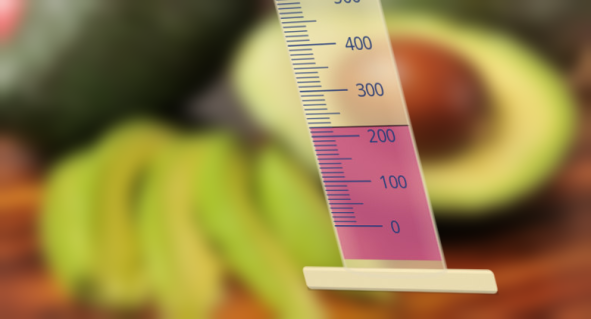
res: 220; mL
